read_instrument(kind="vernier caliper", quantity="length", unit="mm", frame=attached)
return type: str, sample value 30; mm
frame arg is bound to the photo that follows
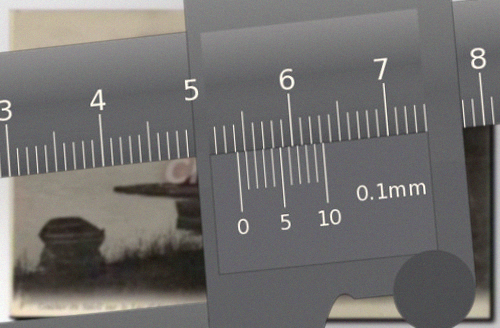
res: 54.2; mm
